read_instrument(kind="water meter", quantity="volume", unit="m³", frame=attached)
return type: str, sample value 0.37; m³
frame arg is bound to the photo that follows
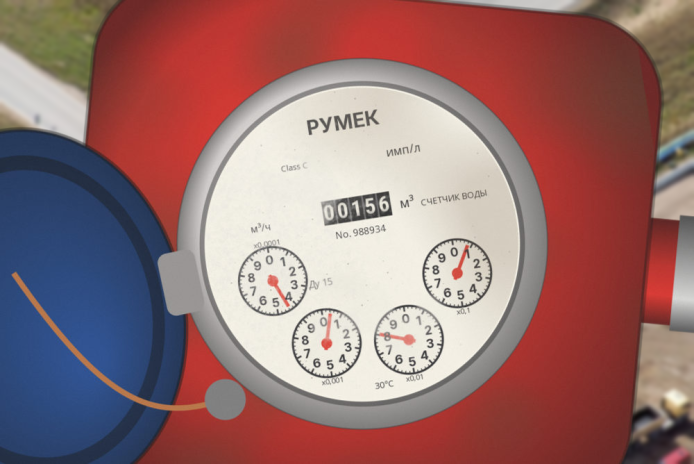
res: 156.0804; m³
